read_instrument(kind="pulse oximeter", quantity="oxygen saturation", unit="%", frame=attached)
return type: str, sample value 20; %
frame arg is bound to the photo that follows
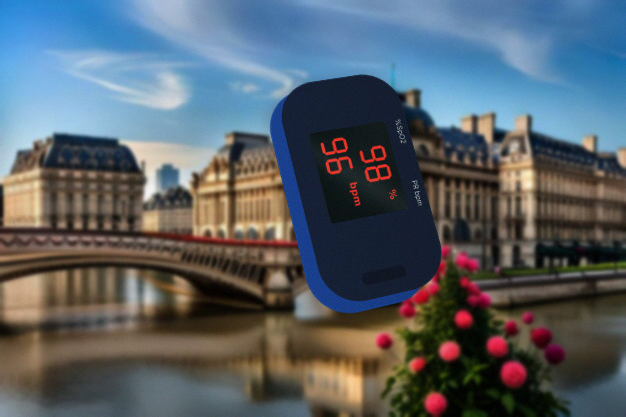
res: 98; %
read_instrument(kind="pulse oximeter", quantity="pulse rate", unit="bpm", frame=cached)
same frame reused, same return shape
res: 96; bpm
